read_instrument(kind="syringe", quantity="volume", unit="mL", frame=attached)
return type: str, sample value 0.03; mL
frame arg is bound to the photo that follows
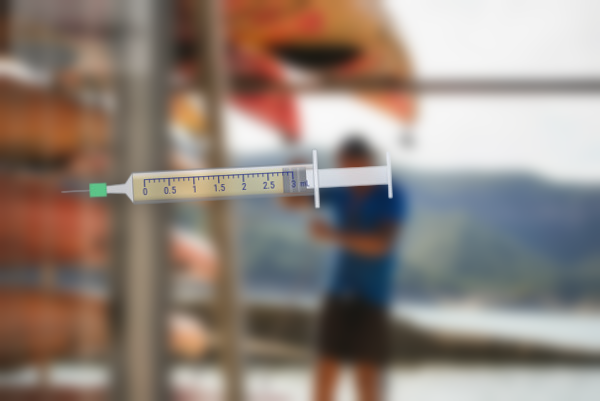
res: 2.8; mL
